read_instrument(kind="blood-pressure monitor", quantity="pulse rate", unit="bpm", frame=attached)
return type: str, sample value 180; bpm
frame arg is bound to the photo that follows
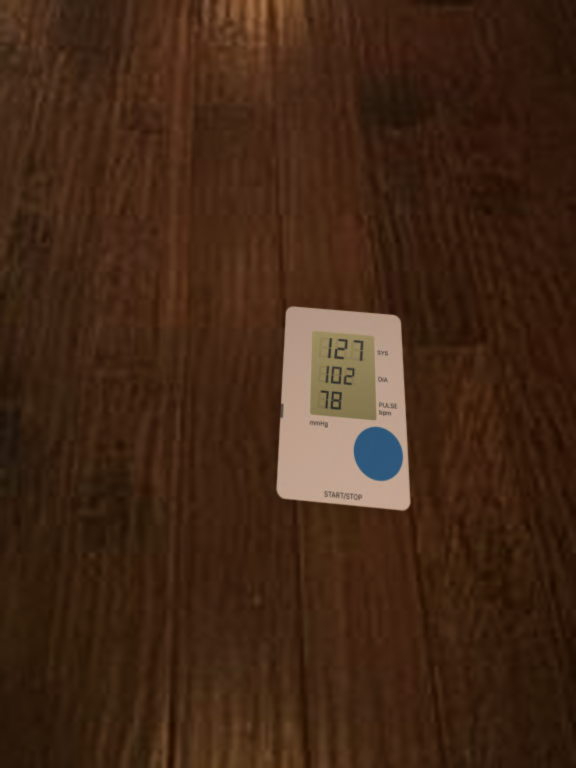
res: 78; bpm
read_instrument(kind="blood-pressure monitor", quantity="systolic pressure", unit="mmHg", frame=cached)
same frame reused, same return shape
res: 127; mmHg
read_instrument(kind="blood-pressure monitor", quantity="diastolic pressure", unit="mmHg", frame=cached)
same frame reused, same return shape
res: 102; mmHg
